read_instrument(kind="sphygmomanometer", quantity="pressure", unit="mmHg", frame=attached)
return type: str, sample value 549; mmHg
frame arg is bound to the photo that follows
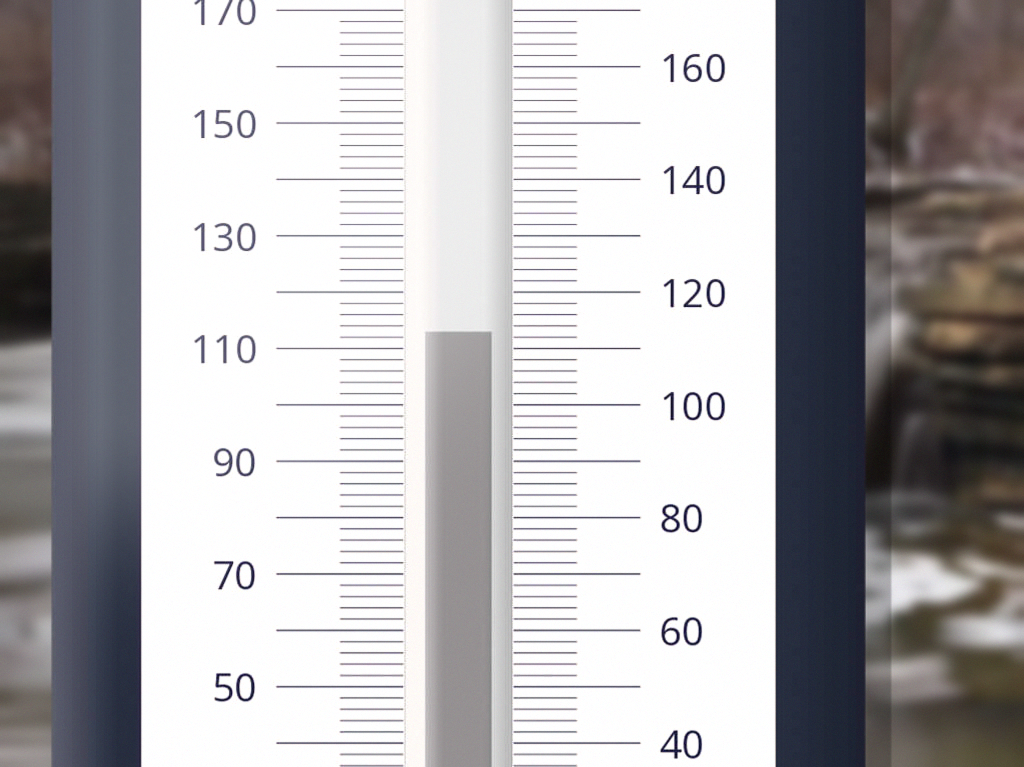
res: 113; mmHg
